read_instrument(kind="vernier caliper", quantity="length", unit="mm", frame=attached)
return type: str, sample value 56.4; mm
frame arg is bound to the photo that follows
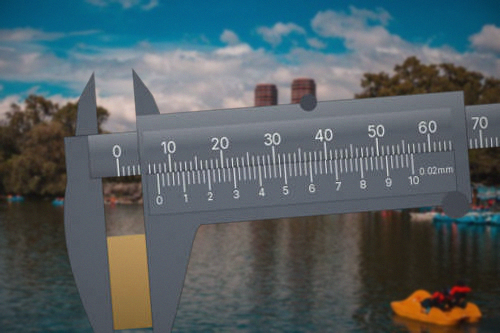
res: 7.5; mm
